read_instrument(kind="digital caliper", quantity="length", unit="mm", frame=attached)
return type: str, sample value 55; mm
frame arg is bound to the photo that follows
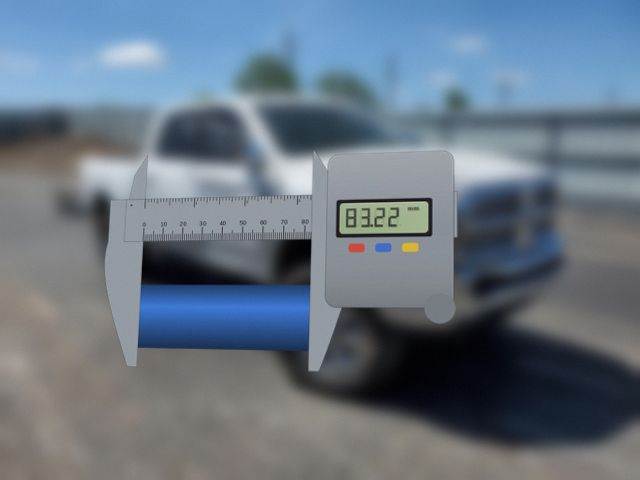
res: 83.22; mm
